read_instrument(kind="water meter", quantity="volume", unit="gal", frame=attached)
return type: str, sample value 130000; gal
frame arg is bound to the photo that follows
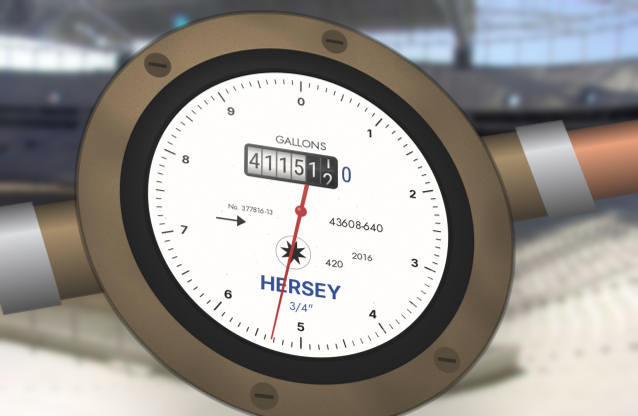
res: 4115115.3; gal
